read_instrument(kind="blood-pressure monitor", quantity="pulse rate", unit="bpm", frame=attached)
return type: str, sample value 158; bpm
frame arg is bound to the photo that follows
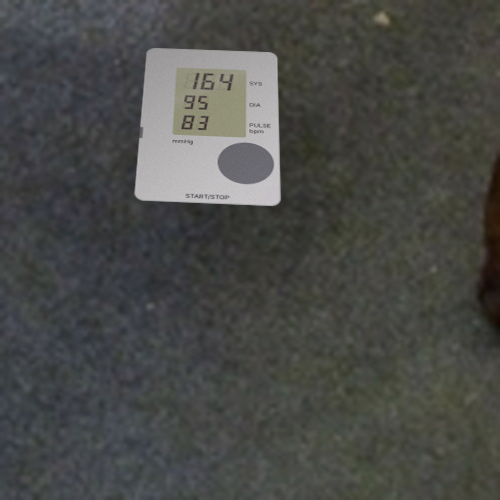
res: 83; bpm
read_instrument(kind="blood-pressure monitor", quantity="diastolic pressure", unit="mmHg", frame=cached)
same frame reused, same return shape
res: 95; mmHg
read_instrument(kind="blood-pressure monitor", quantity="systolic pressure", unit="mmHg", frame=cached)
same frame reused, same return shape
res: 164; mmHg
